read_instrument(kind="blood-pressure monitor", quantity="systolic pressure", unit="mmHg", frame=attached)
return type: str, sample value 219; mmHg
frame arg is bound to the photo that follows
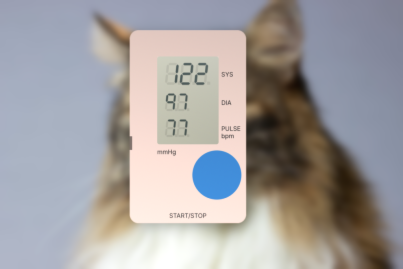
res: 122; mmHg
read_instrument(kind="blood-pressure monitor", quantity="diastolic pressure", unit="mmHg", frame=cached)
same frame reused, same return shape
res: 97; mmHg
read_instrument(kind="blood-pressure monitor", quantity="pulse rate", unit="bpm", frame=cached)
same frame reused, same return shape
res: 77; bpm
